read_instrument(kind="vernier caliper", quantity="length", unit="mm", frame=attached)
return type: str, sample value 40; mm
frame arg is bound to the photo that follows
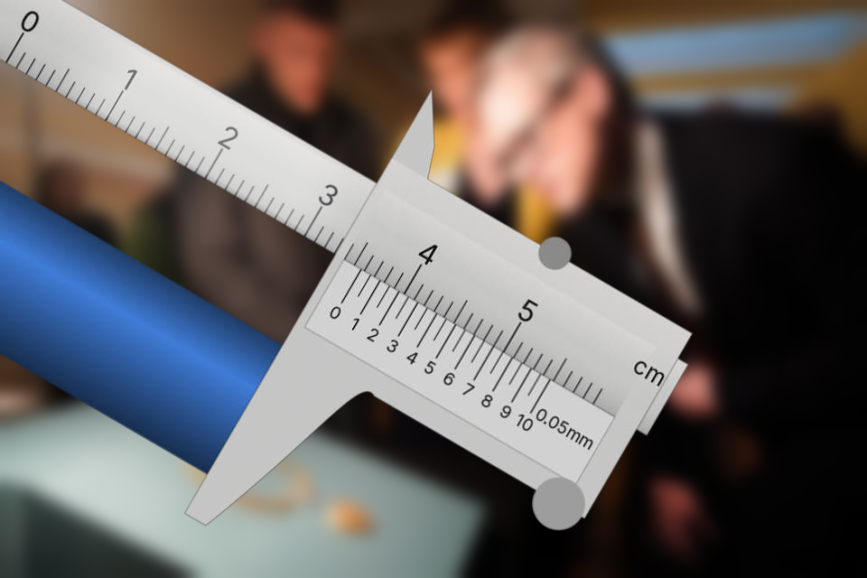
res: 35.7; mm
